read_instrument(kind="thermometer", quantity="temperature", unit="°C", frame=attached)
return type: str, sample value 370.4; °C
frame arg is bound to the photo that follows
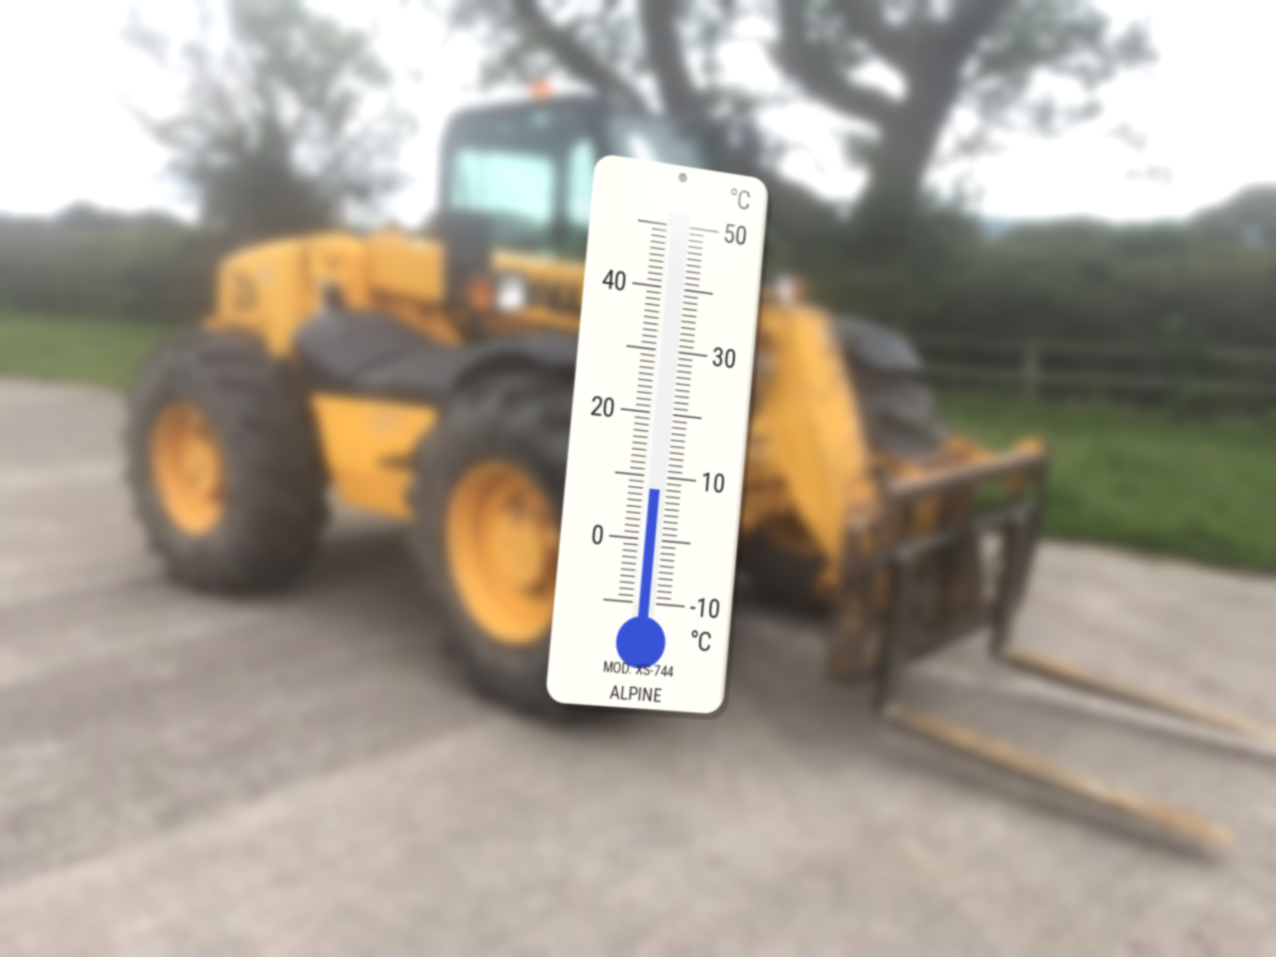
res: 8; °C
